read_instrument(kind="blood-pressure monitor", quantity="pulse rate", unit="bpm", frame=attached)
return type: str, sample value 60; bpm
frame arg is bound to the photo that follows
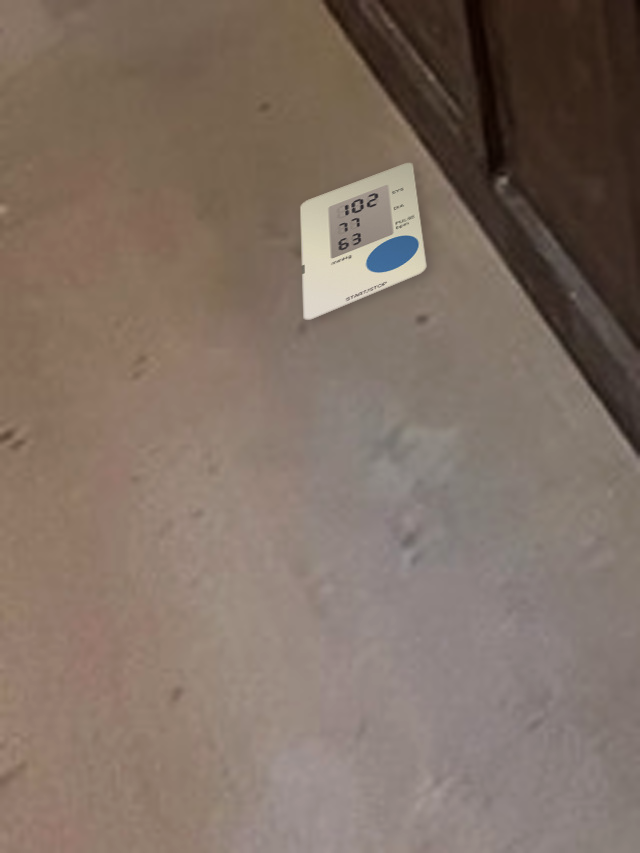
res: 63; bpm
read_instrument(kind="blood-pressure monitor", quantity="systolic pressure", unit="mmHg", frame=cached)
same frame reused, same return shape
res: 102; mmHg
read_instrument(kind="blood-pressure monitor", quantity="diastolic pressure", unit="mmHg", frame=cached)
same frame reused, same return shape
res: 77; mmHg
